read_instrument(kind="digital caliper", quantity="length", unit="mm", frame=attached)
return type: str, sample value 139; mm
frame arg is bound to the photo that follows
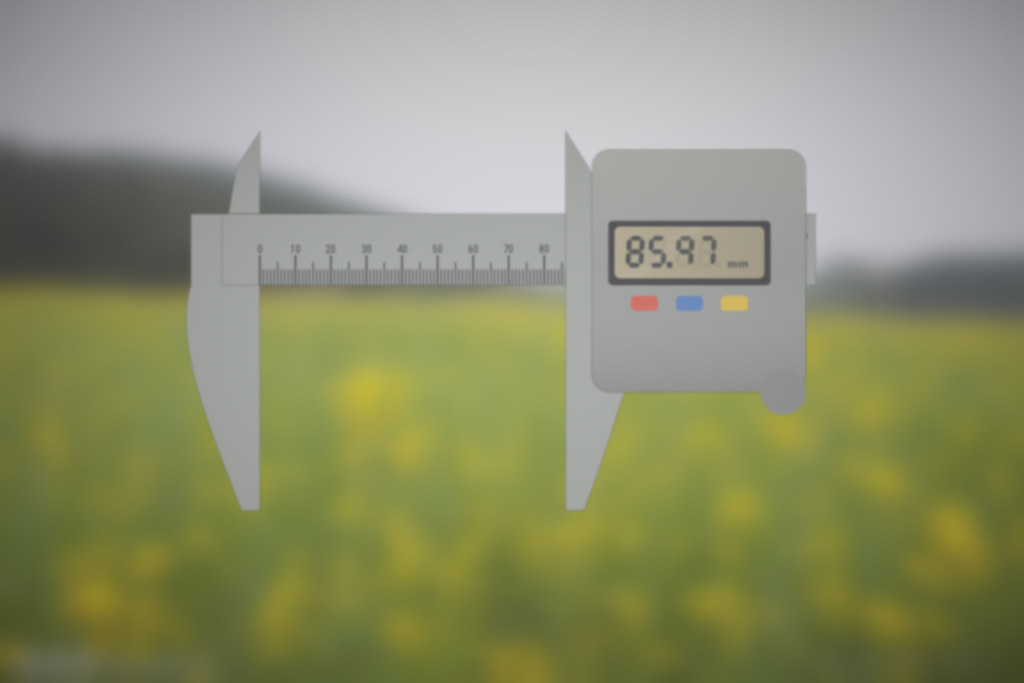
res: 85.97; mm
